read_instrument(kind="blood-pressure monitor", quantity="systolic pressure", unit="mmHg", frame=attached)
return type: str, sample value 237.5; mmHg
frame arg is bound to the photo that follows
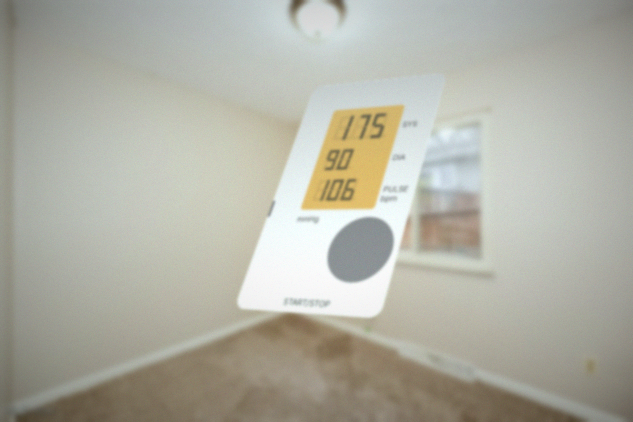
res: 175; mmHg
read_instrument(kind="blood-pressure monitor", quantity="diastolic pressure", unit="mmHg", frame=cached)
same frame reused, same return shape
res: 90; mmHg
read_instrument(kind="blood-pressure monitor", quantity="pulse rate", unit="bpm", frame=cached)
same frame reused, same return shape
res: 106; bpm
